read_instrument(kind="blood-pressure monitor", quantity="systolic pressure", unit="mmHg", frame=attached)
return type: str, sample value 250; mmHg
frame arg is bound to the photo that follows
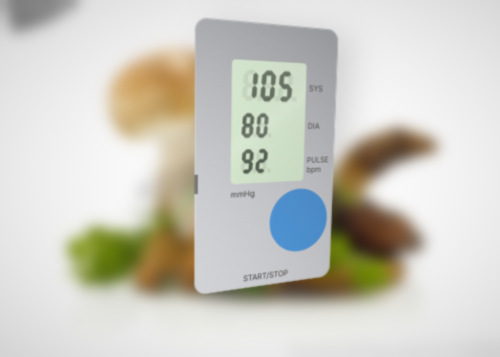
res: 105; mmHg
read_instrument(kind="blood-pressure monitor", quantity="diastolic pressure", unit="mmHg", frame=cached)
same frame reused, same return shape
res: 80; mmHg
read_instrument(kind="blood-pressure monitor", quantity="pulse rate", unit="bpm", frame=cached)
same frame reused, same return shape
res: 92; bpm
